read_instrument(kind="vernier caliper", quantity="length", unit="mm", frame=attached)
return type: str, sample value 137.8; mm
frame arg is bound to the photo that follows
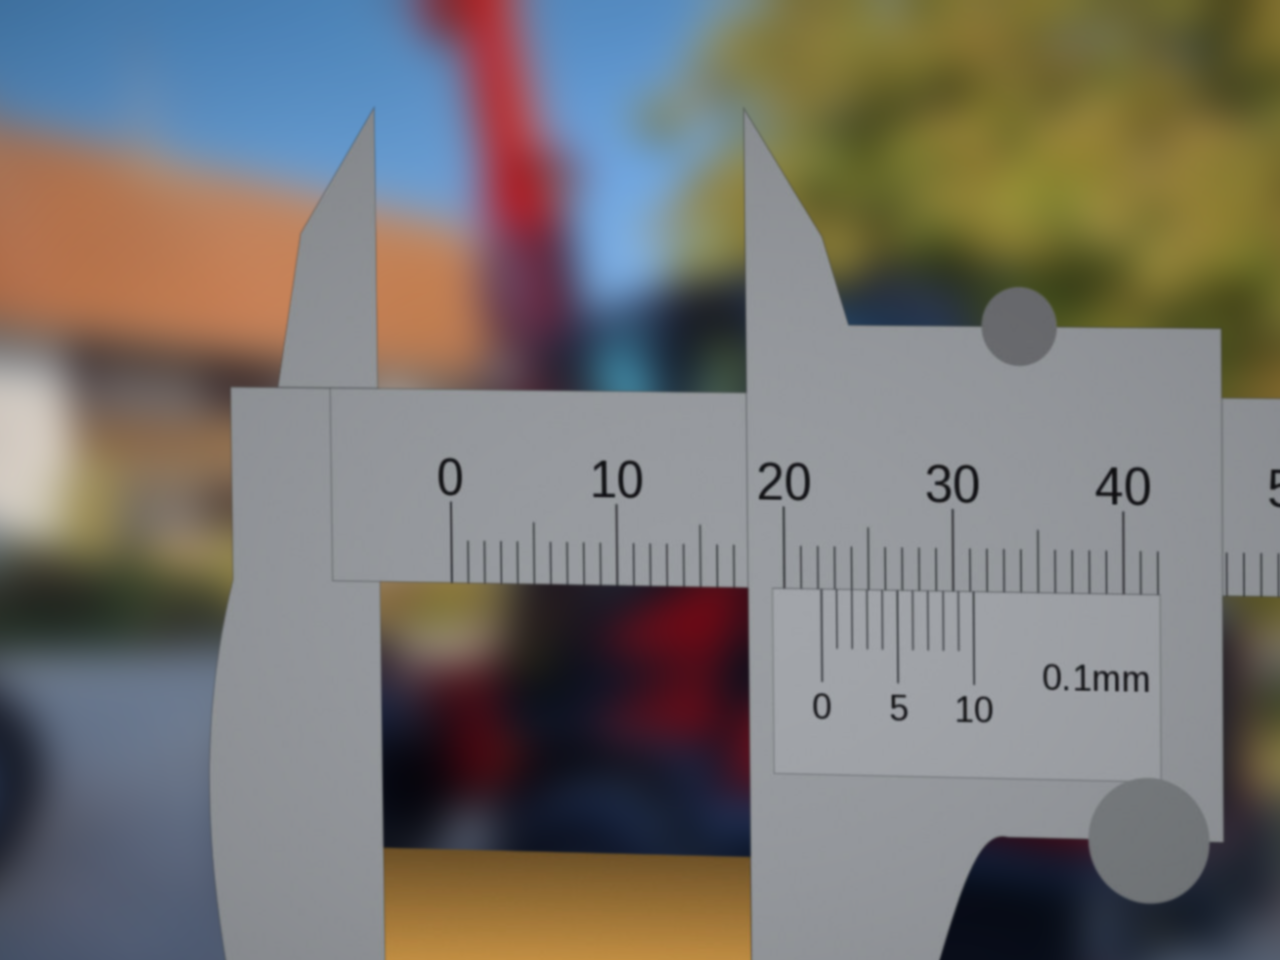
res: 22.2; mm
